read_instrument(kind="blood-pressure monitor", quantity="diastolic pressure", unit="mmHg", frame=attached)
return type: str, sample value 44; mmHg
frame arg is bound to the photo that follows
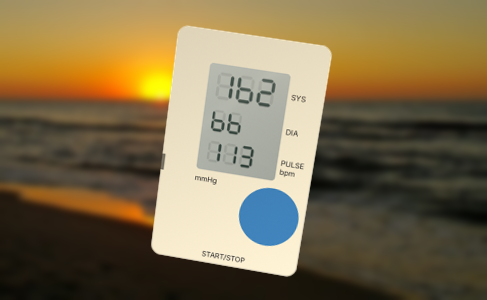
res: 66; mmHg
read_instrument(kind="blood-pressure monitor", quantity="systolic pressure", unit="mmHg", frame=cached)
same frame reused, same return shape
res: 162; mmHg
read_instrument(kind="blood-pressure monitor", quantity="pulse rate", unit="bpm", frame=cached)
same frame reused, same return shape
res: 113; bpm
